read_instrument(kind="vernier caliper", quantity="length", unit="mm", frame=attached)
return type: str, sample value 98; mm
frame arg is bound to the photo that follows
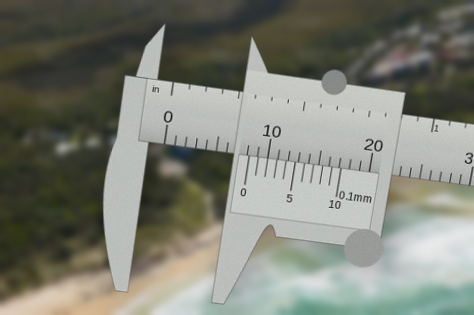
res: 8.2; mm
